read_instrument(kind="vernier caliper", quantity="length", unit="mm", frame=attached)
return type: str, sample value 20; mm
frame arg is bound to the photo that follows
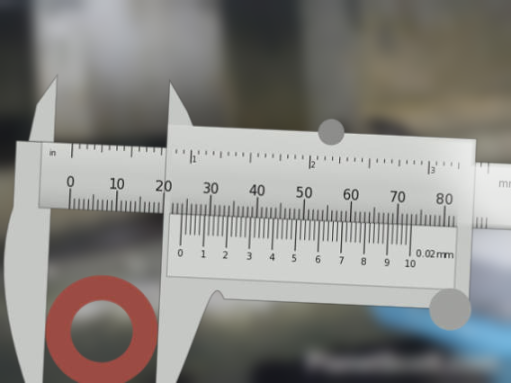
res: 24.0; mm
